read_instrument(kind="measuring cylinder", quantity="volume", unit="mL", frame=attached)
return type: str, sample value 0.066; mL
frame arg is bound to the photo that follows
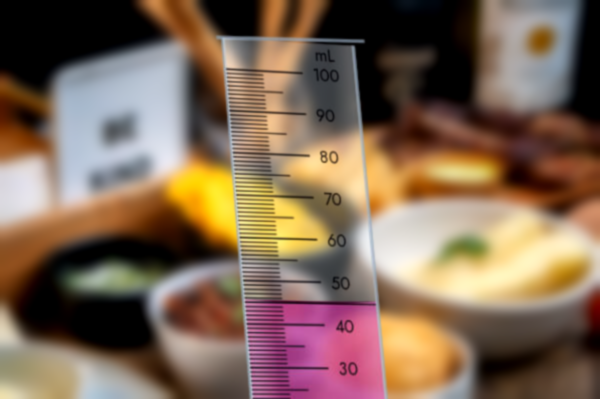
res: 45; mL
